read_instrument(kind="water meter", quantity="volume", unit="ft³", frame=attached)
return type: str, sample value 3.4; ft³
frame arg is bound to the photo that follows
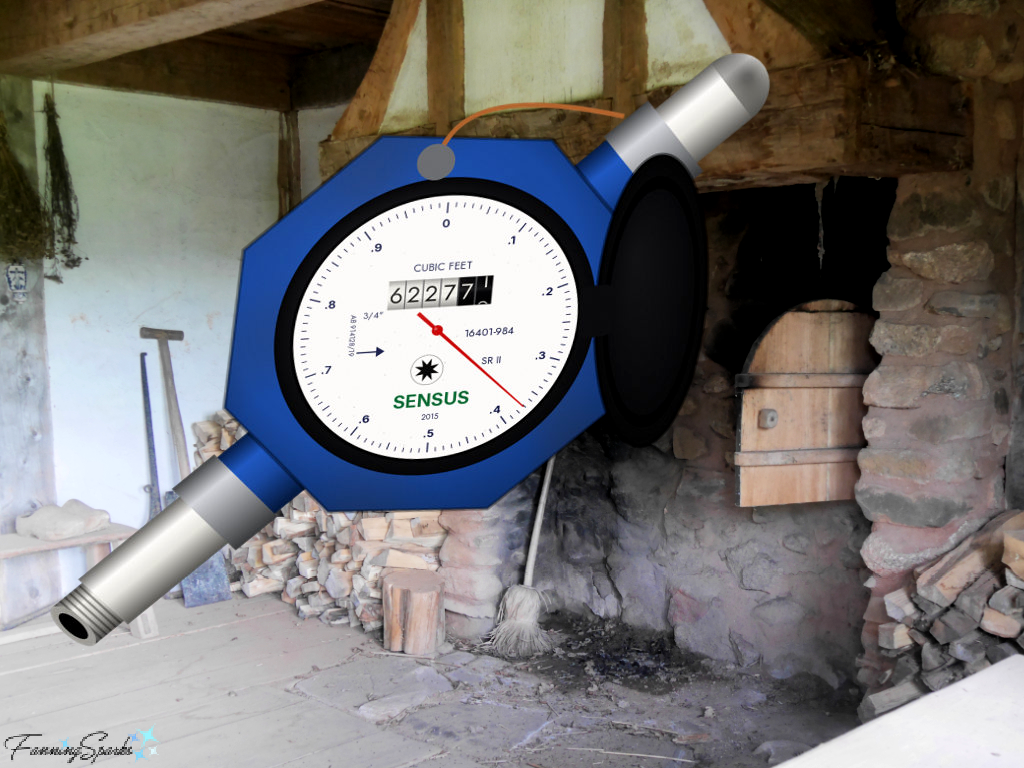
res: 622771.37; ft³
